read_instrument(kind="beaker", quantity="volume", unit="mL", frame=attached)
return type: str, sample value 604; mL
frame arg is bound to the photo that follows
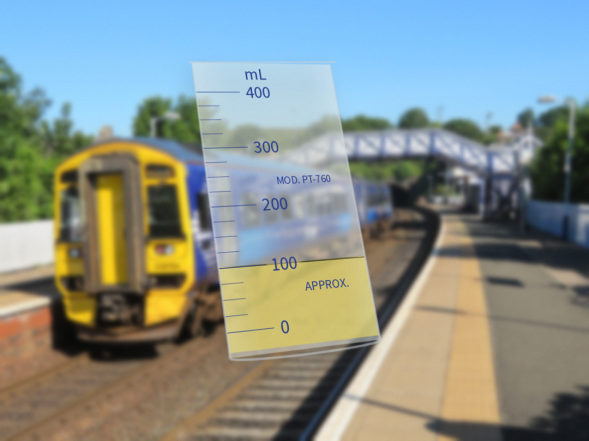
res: 100; mL
